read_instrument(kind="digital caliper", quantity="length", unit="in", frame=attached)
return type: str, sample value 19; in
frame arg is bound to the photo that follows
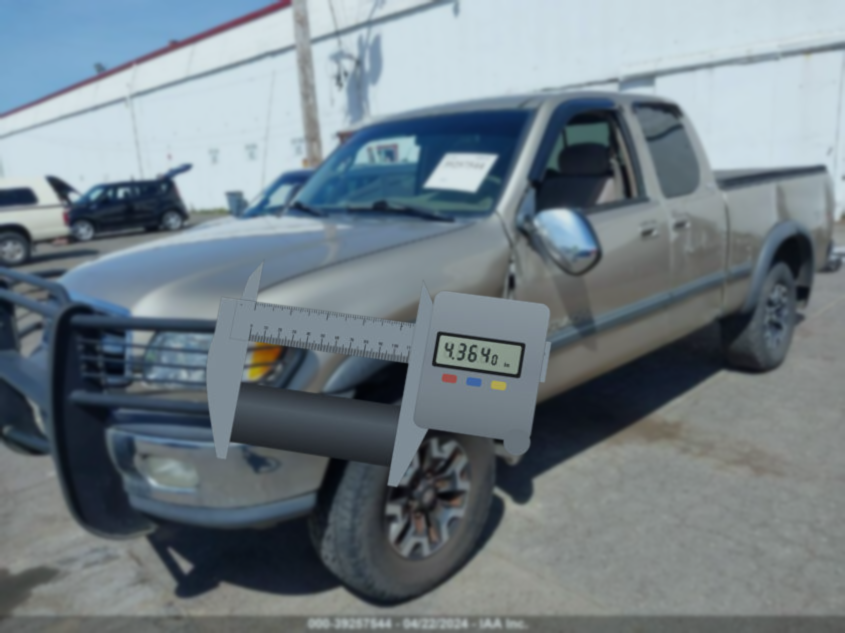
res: 4.3640; in
